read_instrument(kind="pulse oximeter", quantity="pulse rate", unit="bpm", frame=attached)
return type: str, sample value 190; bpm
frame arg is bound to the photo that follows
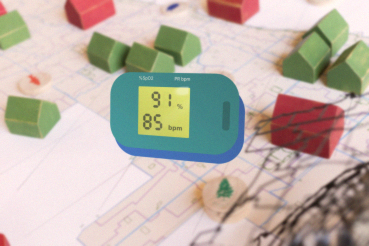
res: 85; bpm
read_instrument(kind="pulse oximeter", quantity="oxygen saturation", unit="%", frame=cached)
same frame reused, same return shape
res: 91; %
